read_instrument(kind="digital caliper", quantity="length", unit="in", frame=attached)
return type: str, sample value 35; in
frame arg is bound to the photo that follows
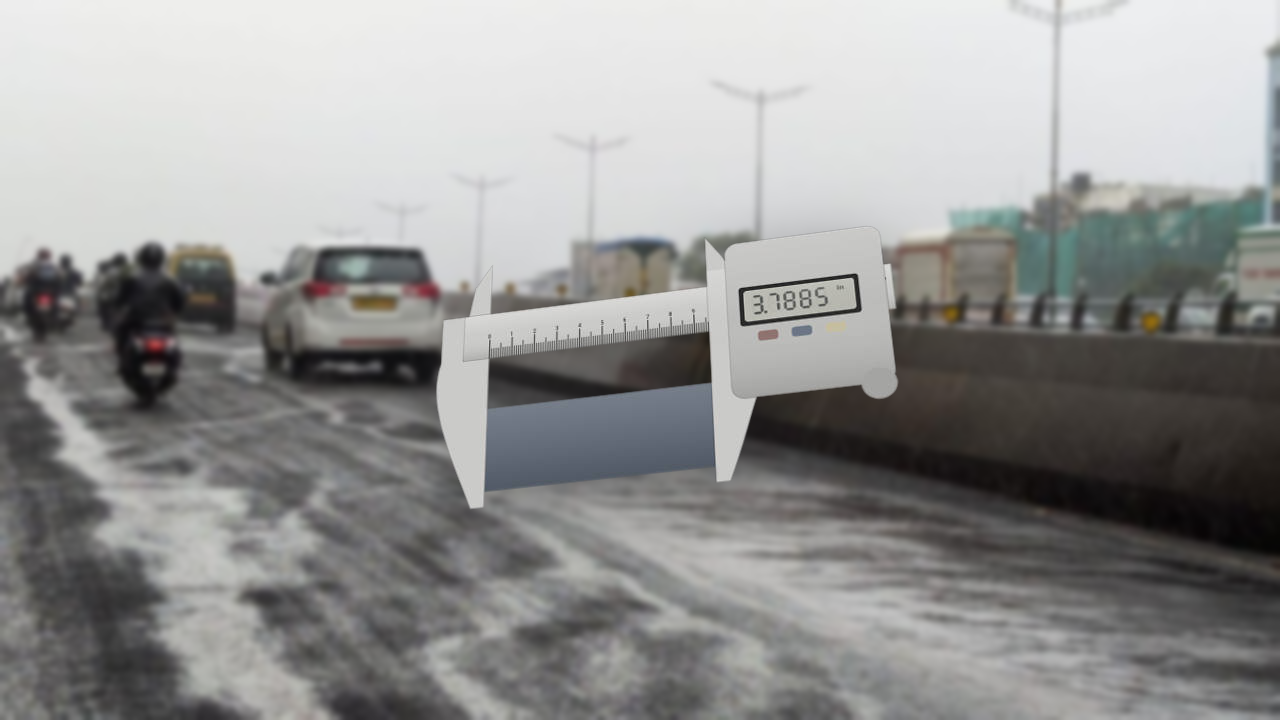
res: 3.7885; in
